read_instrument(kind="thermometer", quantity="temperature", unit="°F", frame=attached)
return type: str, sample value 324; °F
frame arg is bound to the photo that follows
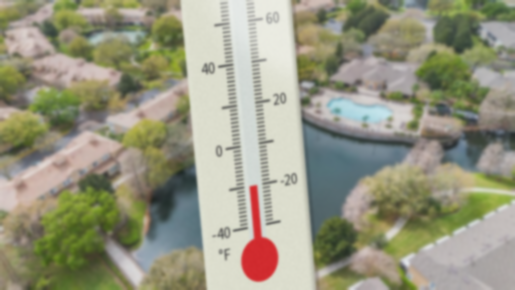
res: -20; °F
